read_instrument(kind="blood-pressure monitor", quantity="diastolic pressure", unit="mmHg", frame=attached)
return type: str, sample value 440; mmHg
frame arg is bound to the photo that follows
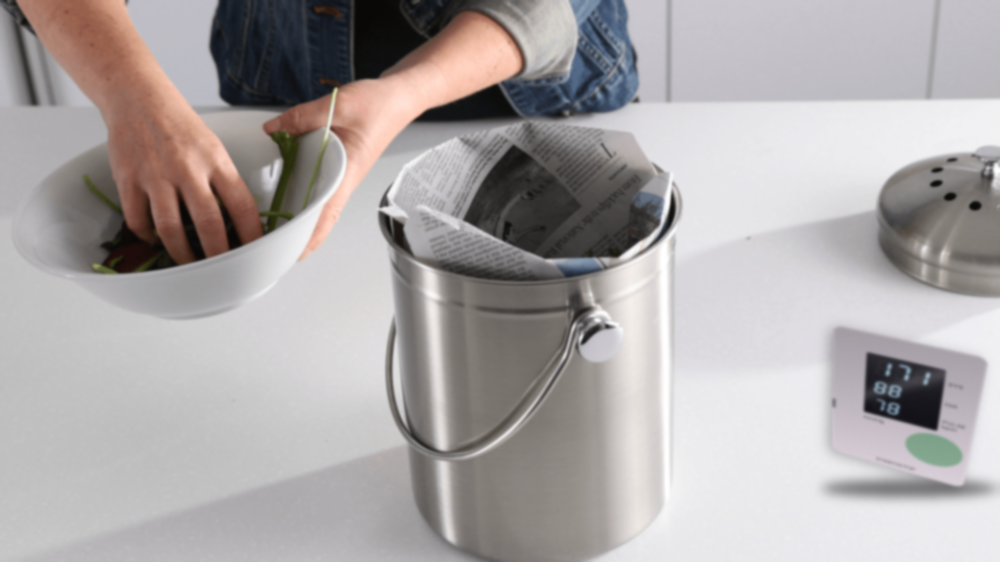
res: 88; mmHg
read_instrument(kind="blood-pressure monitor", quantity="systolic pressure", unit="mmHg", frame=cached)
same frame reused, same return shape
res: 171; mmHg
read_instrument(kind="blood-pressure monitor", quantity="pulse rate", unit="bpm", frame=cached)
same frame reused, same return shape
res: 78; bpm
